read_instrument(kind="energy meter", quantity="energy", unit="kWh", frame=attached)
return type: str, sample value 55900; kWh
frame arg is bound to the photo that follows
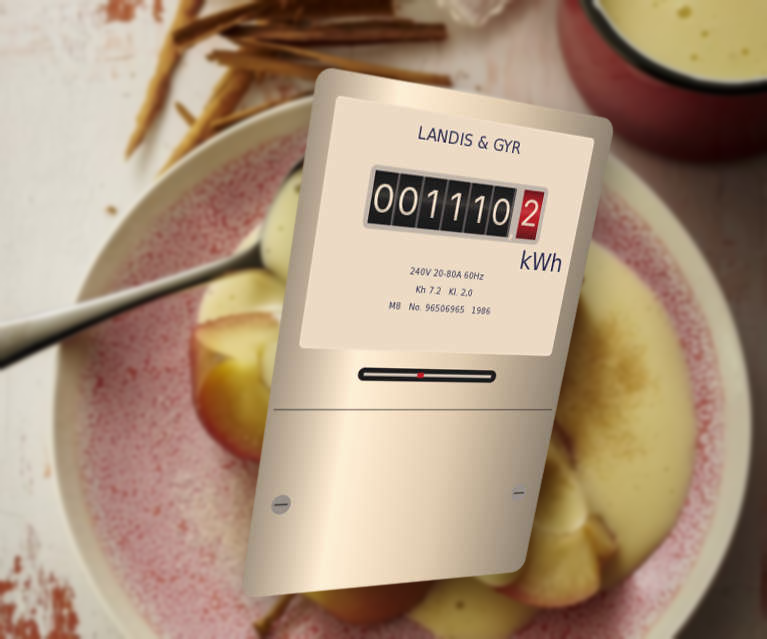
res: 1110.2; kWh
